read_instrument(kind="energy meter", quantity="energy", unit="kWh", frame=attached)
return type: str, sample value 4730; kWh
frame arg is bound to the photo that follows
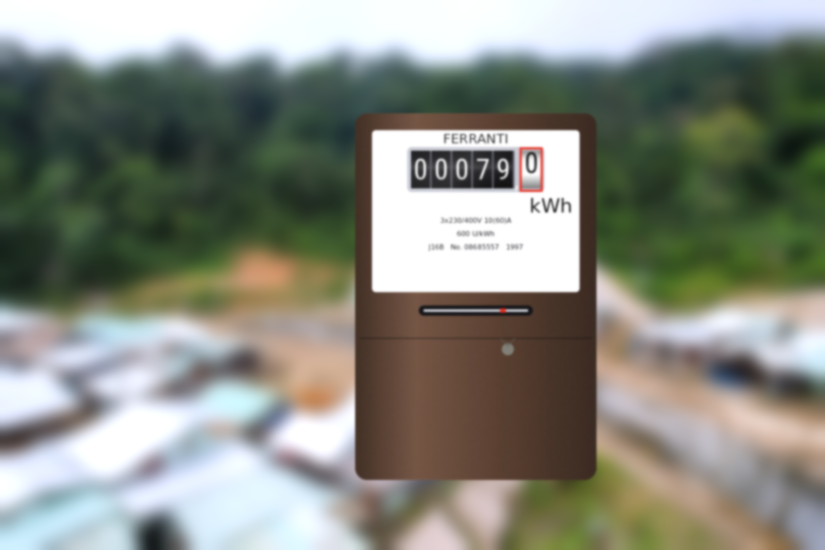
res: 79.0; kWh
